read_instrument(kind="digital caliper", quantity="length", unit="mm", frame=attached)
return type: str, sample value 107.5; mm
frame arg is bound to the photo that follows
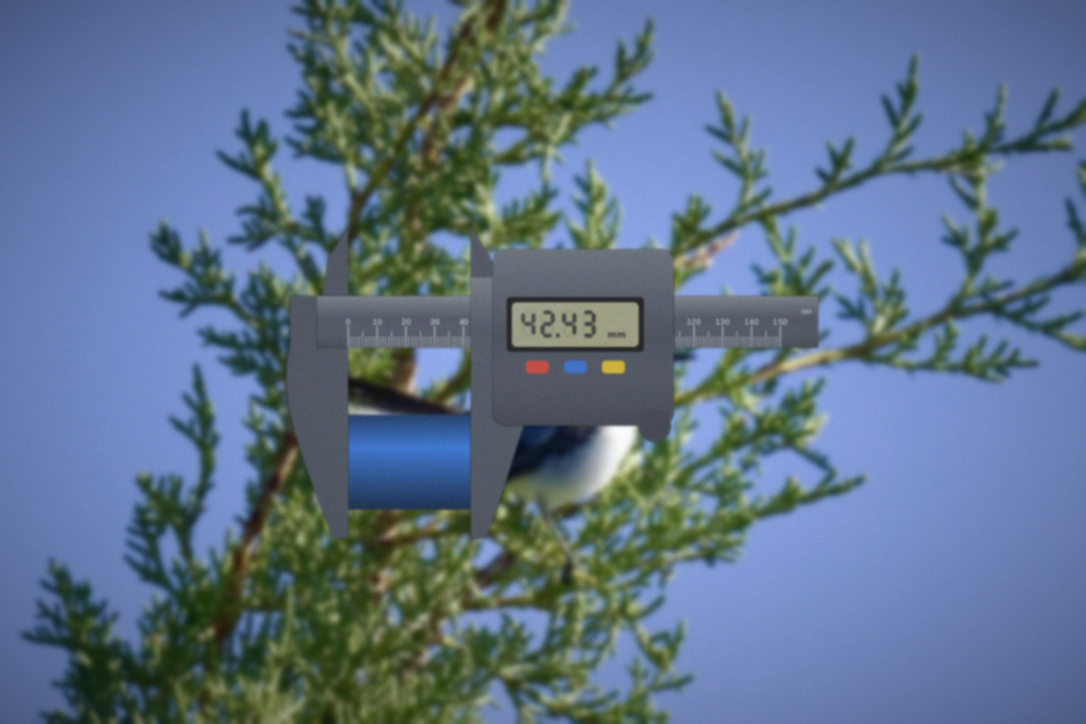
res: 42.43; mm
